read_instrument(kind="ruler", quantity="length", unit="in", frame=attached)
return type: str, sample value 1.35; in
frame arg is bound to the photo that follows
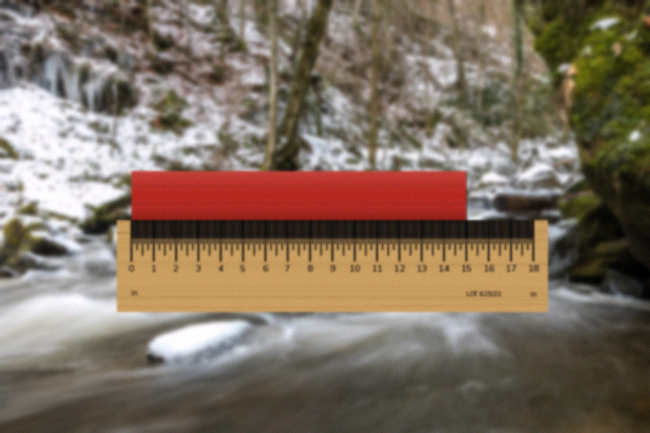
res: 15; in
